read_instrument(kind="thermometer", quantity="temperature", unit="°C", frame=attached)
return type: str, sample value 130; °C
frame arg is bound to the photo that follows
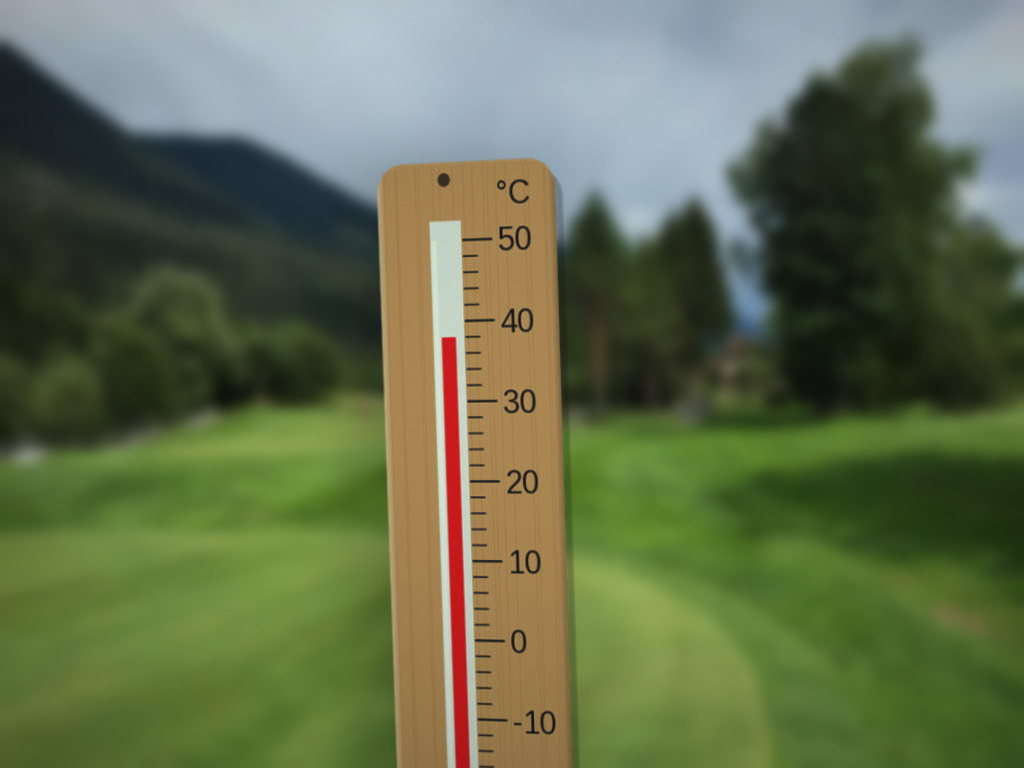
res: 38; °C
